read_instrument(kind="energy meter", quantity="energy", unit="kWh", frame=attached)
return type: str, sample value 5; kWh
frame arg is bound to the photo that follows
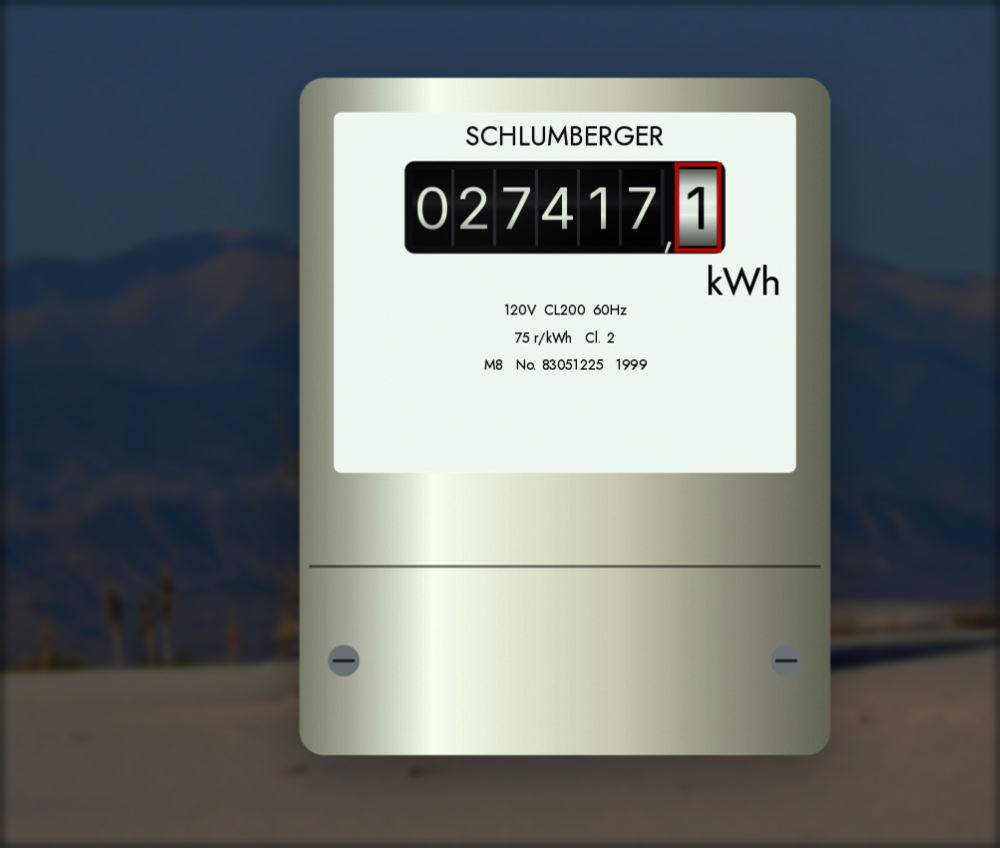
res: 27417.1; kWh
